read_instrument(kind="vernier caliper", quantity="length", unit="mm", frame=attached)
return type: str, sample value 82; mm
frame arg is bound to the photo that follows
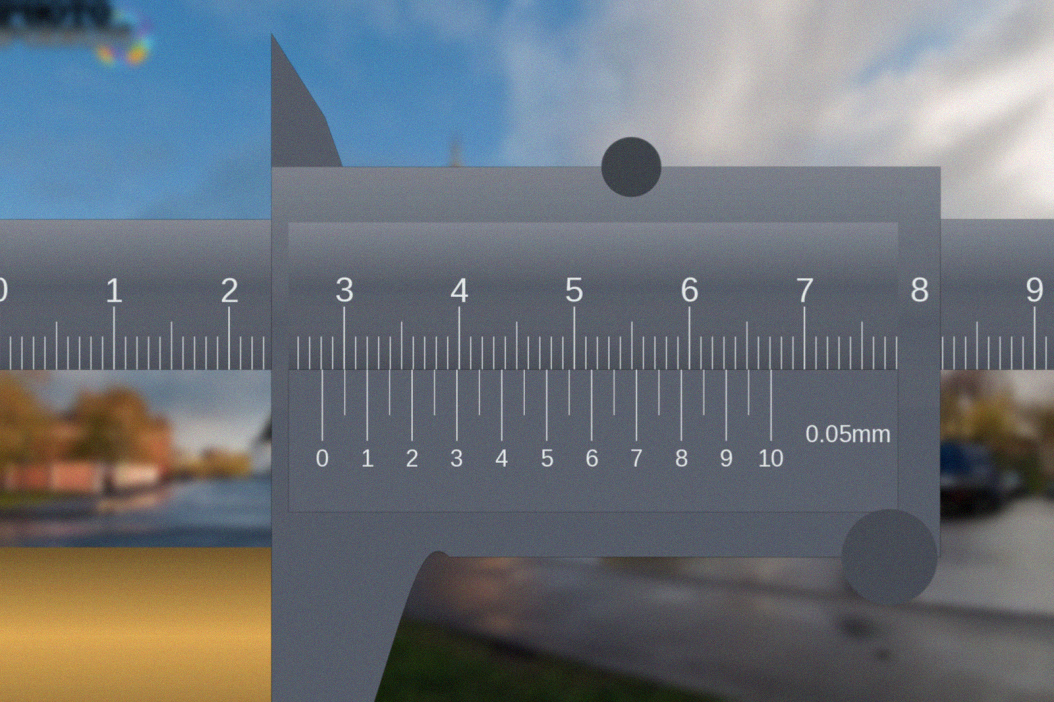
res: 28.1; mm
